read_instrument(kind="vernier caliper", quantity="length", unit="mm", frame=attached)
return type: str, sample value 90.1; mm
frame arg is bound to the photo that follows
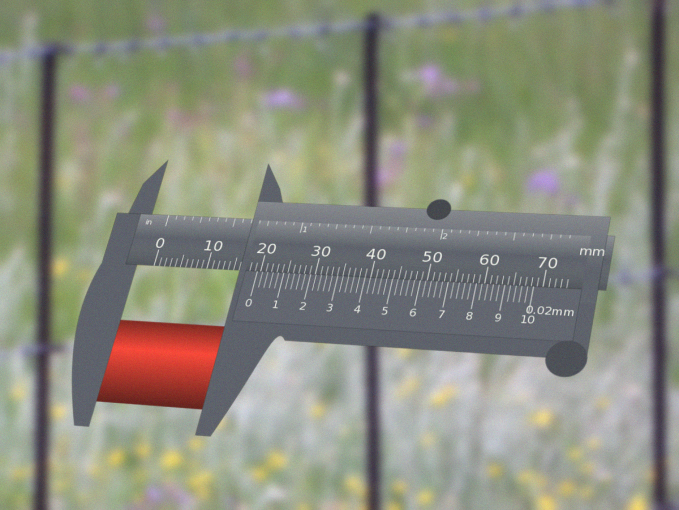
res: 19.4; mm
